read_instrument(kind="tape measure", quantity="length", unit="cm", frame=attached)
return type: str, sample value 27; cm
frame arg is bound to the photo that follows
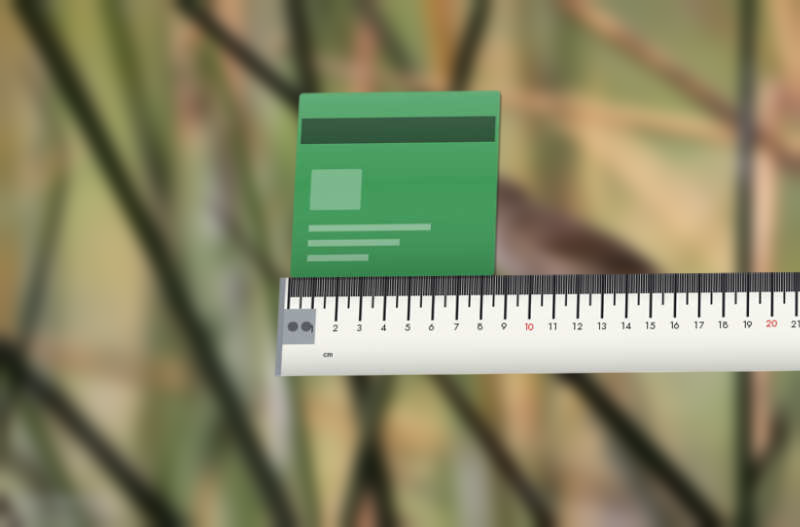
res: 8.5; cm
